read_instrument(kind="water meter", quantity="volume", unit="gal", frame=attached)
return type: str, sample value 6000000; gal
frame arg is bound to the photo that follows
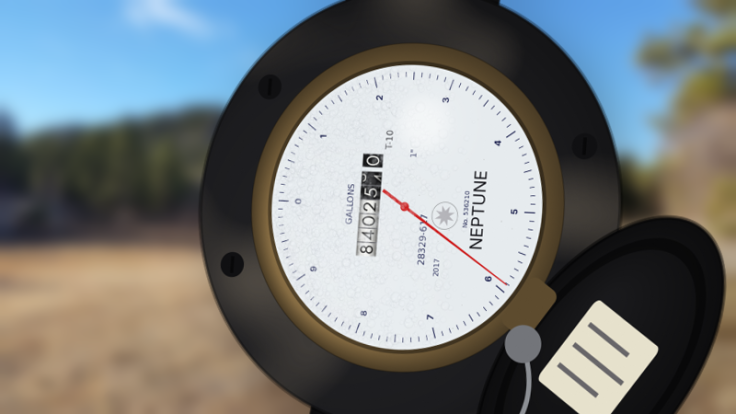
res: 8402535.9; gal
